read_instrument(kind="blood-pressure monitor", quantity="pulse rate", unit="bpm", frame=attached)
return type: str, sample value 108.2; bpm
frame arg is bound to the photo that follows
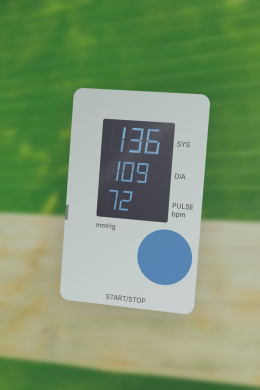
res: 72; bpm
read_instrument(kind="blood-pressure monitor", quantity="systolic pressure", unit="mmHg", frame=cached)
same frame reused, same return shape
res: 136; mmHg
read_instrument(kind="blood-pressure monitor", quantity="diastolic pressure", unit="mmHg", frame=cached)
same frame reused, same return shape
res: 109; mmHg
